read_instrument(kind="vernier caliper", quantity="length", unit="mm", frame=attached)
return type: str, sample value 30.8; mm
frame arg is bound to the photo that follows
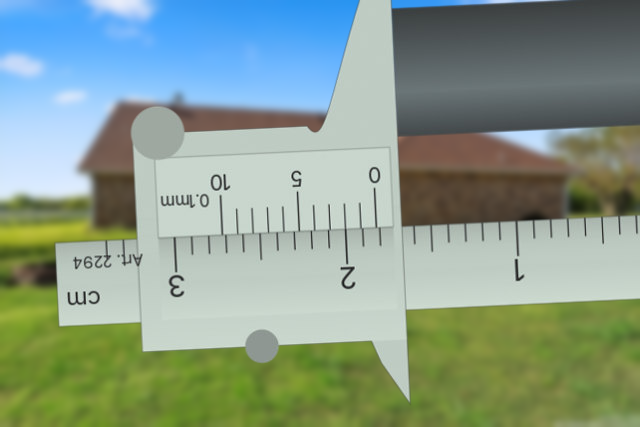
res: 18.2; mm
